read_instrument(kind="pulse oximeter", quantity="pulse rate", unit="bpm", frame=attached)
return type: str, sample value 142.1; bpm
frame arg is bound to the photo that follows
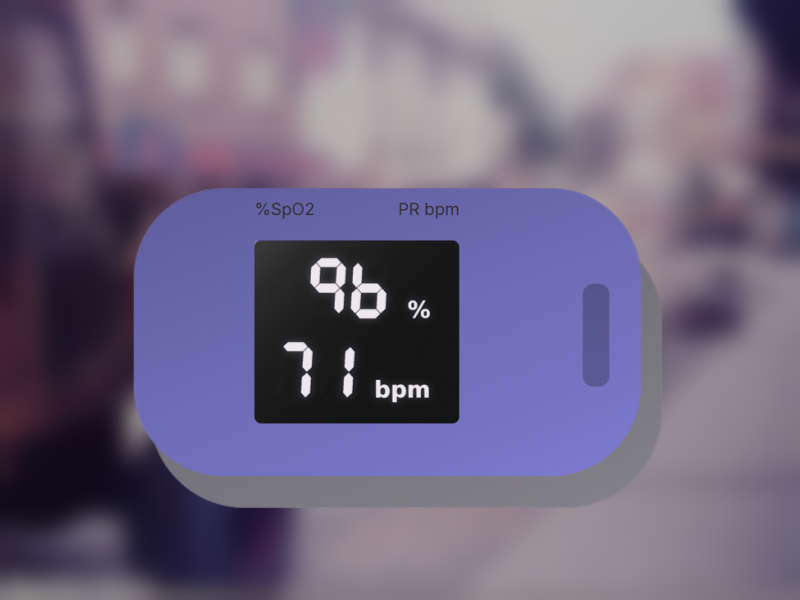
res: 71; bpm
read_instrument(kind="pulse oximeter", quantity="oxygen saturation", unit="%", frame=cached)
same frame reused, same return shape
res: 96; %
